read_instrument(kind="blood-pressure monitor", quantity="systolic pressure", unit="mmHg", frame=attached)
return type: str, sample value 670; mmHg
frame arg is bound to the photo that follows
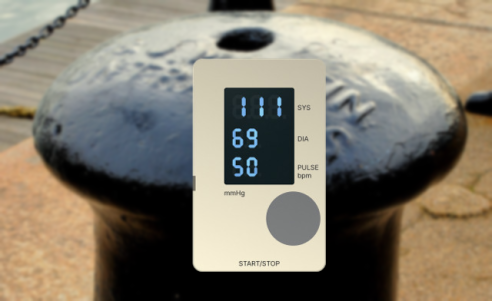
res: 111; mmHg
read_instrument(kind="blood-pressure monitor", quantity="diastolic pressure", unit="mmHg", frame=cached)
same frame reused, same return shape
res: 69; mmHg
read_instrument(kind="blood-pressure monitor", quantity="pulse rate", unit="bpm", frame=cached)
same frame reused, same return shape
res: 50; bpm
